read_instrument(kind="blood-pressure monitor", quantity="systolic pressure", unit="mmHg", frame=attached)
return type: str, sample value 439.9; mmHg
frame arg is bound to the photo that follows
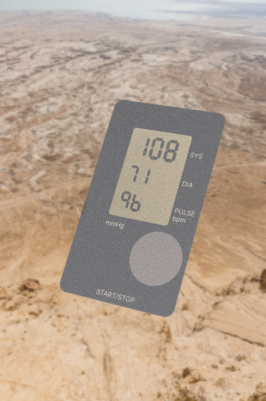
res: 108; mmHg
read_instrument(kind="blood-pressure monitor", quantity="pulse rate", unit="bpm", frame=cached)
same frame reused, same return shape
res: 96; bpm
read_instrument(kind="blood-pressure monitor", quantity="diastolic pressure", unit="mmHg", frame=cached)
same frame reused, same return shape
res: 71; mmHg
